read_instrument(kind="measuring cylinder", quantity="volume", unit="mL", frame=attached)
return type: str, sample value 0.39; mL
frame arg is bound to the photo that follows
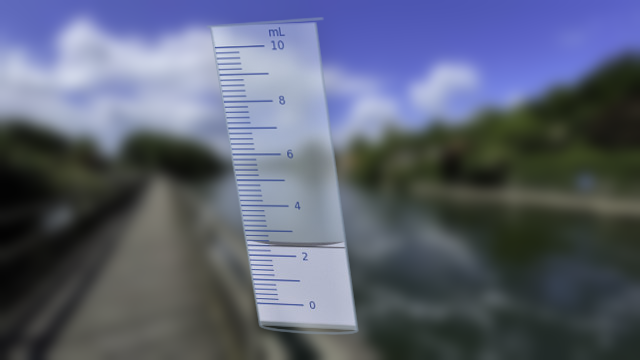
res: 2.4; mL
